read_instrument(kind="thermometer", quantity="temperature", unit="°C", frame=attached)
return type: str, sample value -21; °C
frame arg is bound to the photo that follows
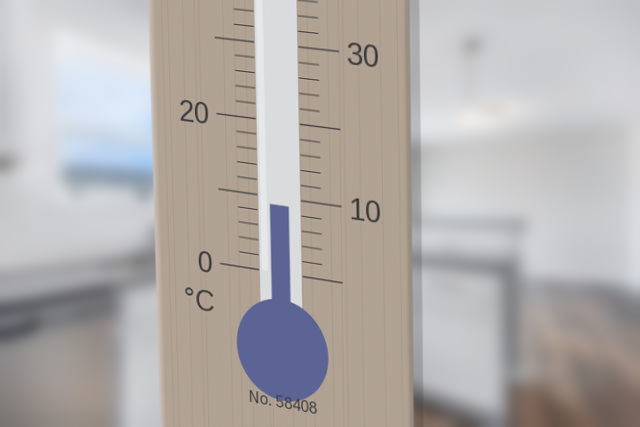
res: 9; °C
